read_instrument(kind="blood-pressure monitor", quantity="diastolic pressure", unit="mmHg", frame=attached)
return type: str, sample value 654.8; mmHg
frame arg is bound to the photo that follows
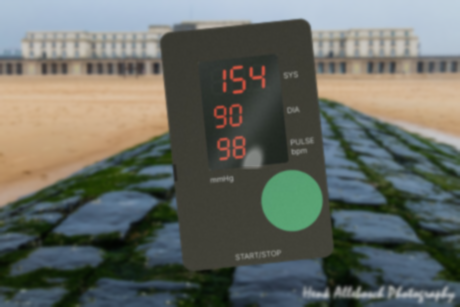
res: 90; mmHg
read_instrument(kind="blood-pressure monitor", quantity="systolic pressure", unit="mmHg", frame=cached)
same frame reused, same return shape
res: 154; mmHg
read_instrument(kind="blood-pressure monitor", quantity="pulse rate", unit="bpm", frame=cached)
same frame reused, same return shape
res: 98; bpm
